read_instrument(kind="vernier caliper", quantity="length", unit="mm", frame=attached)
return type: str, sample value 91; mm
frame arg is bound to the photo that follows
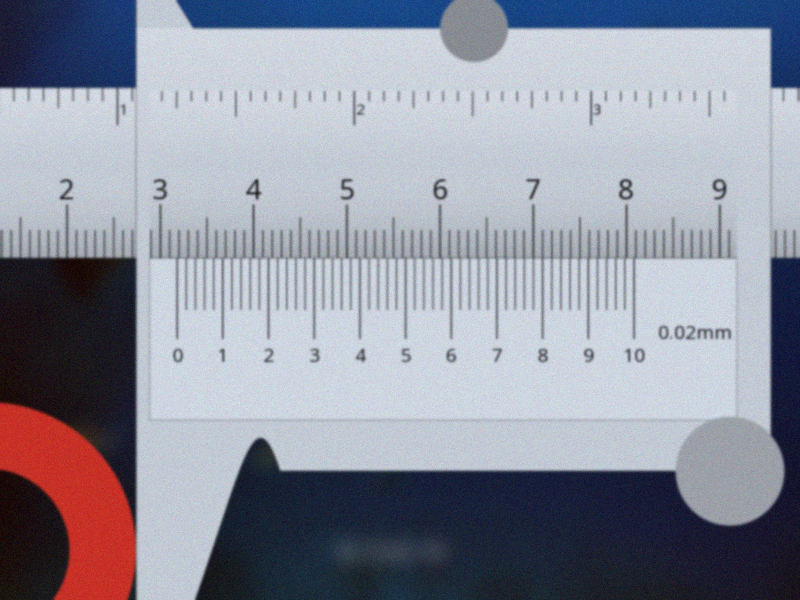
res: 31.8; mm
